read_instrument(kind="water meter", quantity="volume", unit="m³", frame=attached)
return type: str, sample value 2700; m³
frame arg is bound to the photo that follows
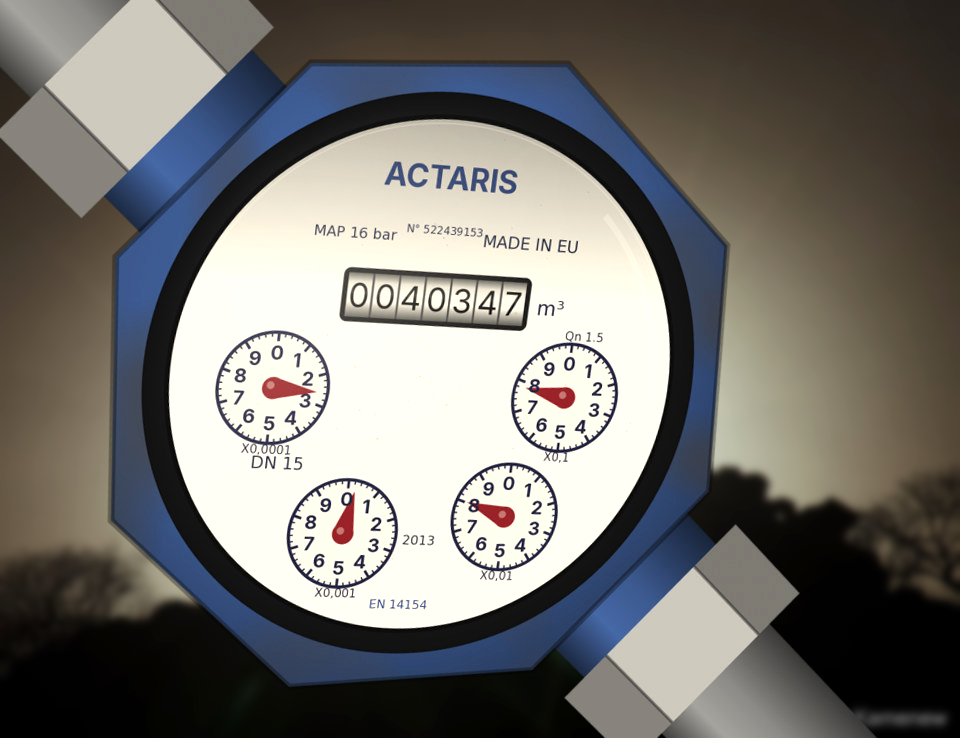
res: 40347.7802; m³
